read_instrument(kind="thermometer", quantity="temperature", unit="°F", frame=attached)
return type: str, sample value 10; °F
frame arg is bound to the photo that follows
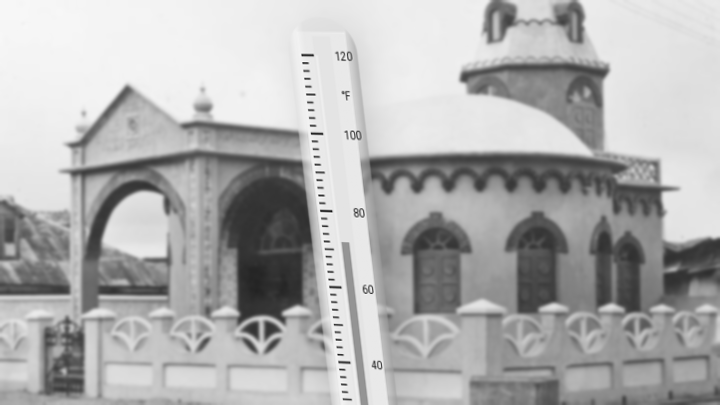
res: 72; °F
